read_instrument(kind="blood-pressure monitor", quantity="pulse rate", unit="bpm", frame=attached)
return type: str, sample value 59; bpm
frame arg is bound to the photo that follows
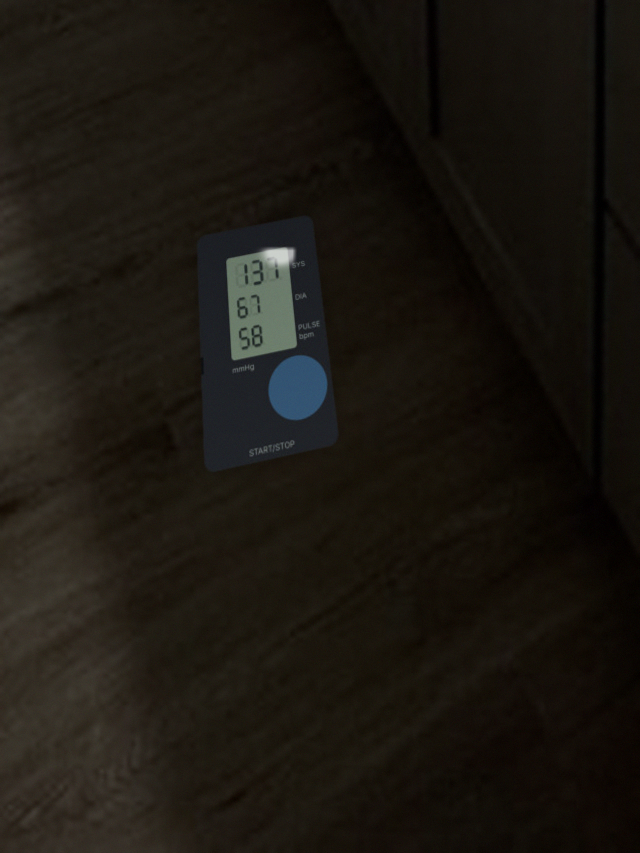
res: 58; bpm
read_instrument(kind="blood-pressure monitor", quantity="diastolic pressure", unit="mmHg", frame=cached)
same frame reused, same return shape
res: 67; mmHg
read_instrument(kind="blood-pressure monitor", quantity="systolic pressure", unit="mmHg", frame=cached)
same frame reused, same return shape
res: 137; mmHg
